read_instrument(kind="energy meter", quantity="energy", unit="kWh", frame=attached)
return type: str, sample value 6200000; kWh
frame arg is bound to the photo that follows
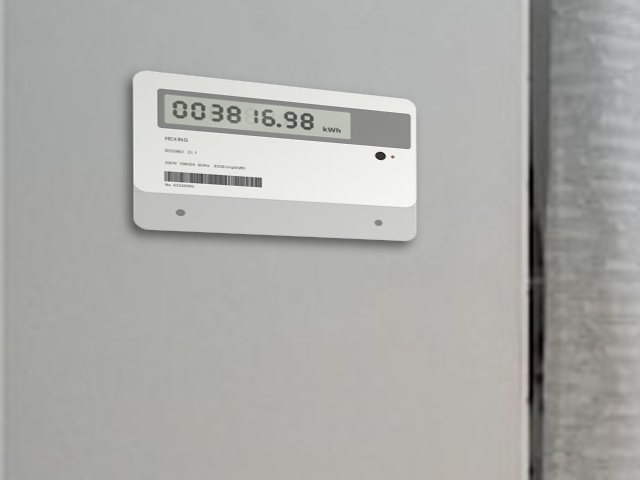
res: 3816.98; kWh
